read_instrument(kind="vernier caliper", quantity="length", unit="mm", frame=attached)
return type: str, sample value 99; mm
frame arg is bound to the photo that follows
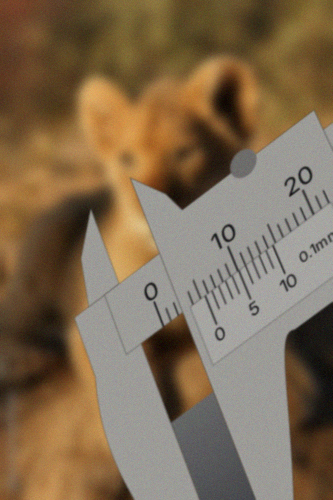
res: 5.6; mm
